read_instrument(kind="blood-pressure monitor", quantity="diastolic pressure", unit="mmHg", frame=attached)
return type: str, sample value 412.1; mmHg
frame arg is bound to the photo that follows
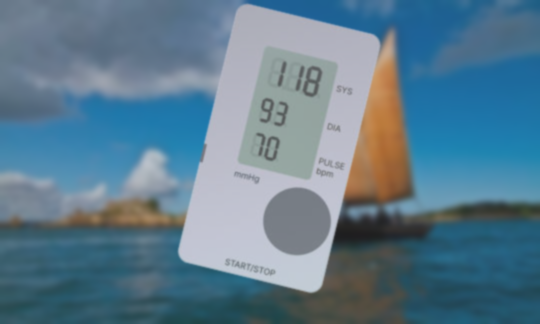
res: 93; mmHg
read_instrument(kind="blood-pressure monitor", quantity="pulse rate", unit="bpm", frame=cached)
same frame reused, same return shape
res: 70; bpm
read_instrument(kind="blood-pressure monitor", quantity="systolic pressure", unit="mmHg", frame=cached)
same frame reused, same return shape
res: 118; mmHg
